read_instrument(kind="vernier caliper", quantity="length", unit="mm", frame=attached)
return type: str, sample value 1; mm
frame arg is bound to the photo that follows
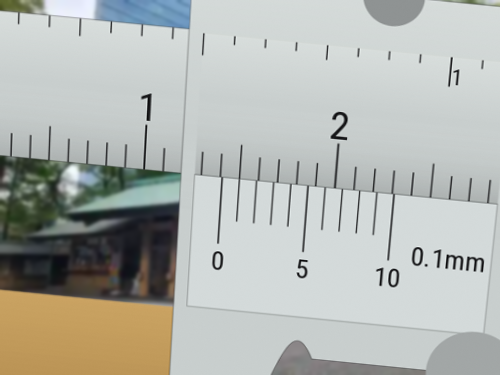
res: 14.1; mm
